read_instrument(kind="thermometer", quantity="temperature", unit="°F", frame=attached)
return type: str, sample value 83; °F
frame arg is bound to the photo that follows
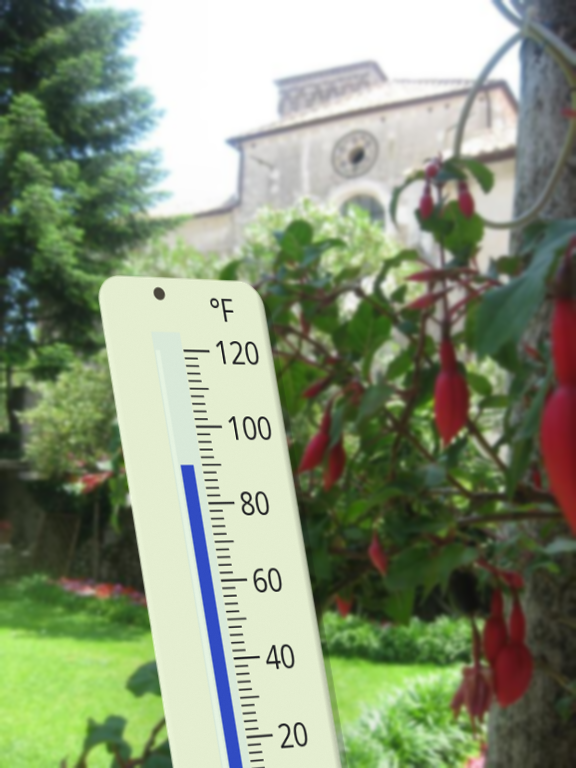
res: 90; °F
